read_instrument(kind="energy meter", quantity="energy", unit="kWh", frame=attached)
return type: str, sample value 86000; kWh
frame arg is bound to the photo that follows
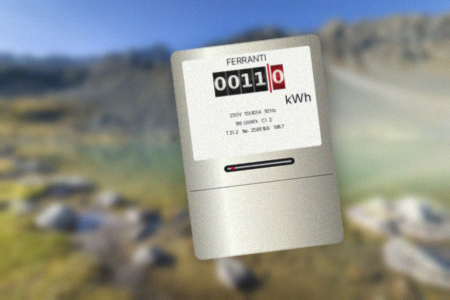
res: 11.0; kWh
